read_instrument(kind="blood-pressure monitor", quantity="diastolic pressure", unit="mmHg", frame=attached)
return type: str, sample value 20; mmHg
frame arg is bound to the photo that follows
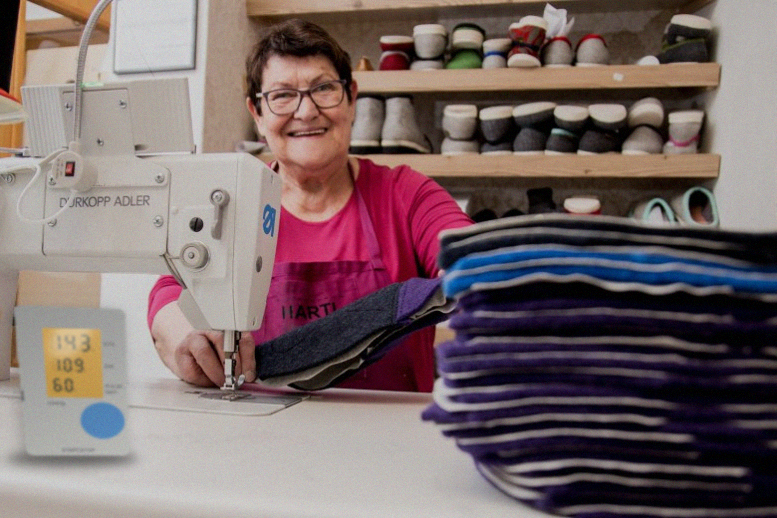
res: 109; mmHg
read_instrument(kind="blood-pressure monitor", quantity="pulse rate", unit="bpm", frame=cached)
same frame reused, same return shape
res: 60; bpm
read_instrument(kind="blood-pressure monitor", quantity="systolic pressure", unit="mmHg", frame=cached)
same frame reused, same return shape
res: 143; mmHg
